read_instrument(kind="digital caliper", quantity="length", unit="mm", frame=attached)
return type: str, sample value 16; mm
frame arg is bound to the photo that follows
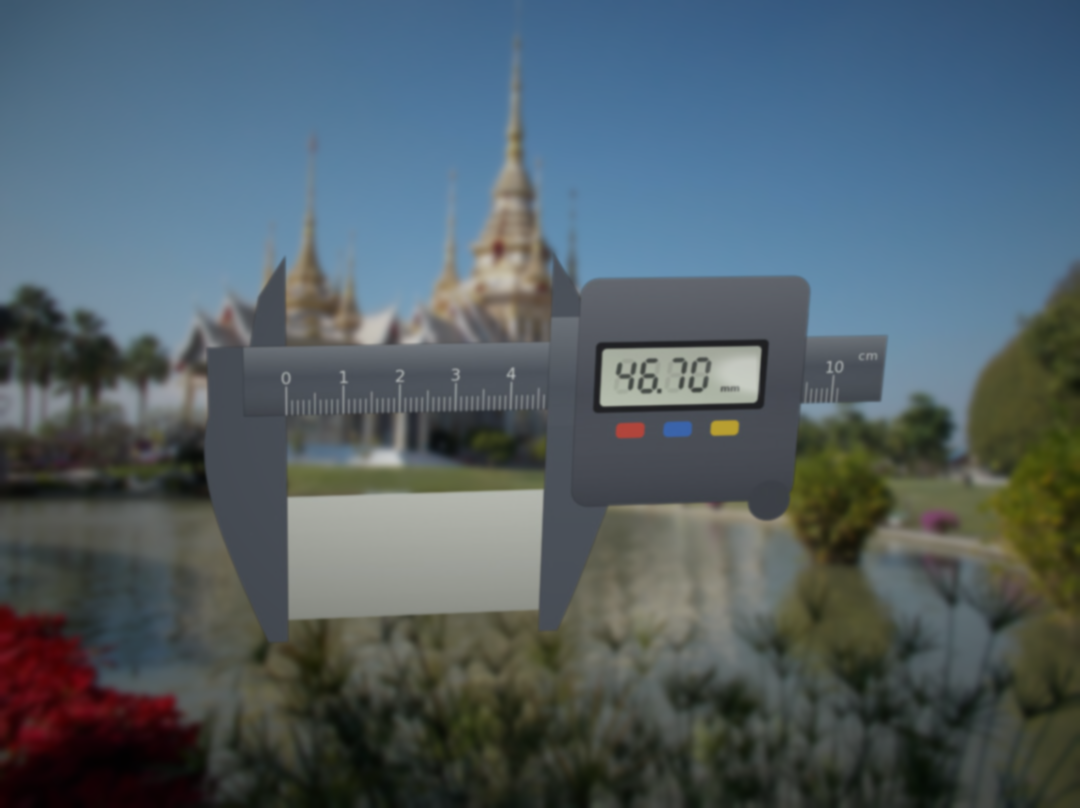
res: 46.70; mm
